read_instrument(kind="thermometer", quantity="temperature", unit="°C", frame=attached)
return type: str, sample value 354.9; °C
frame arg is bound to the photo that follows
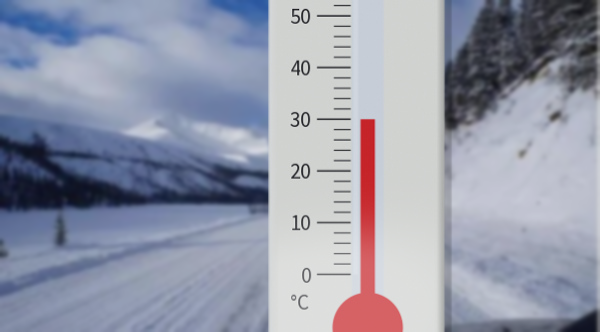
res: 30; °C
